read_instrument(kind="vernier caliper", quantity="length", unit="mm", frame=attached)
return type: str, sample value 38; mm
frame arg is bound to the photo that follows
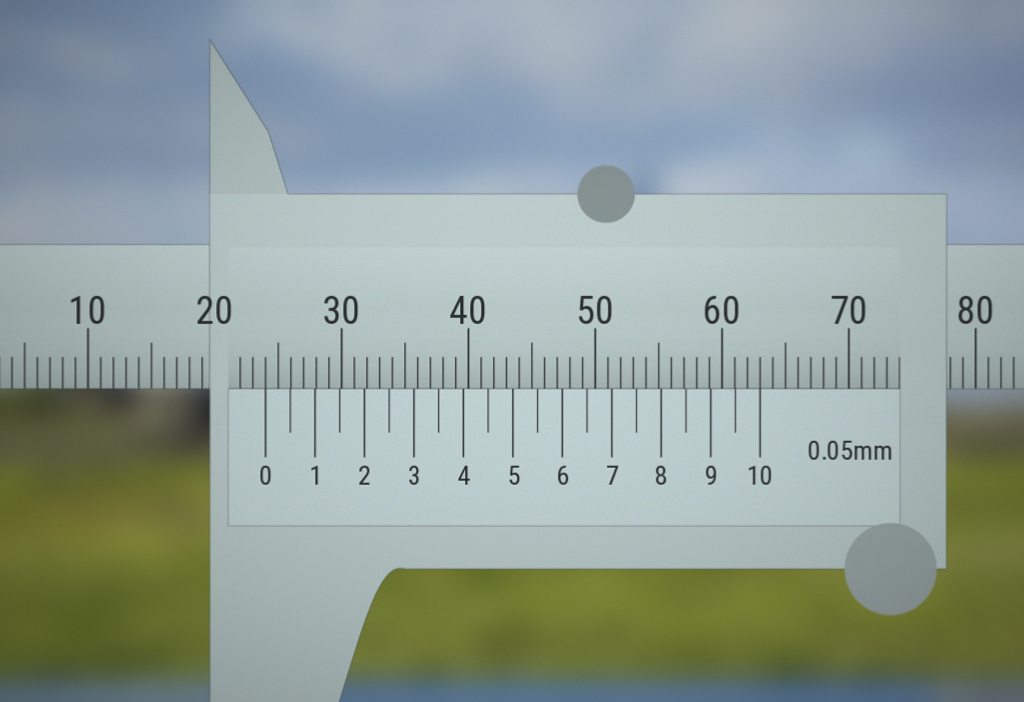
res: 24.0; mm
